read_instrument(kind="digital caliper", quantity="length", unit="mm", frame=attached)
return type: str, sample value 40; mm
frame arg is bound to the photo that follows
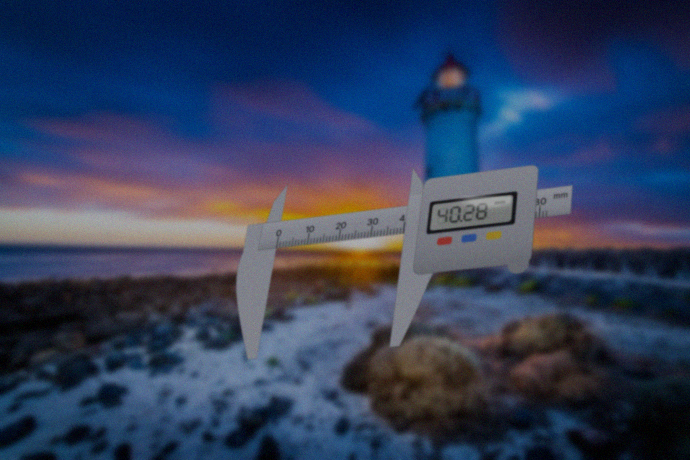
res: 40.28; mm
